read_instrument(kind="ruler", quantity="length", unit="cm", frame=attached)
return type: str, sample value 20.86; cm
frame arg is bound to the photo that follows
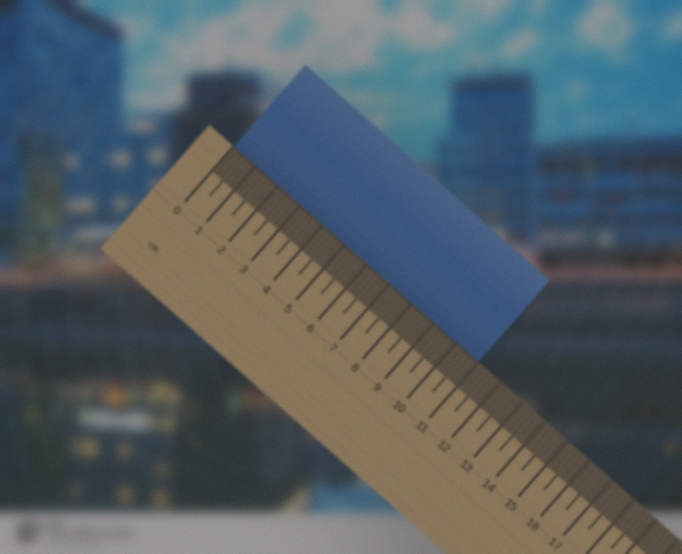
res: 11; cm
